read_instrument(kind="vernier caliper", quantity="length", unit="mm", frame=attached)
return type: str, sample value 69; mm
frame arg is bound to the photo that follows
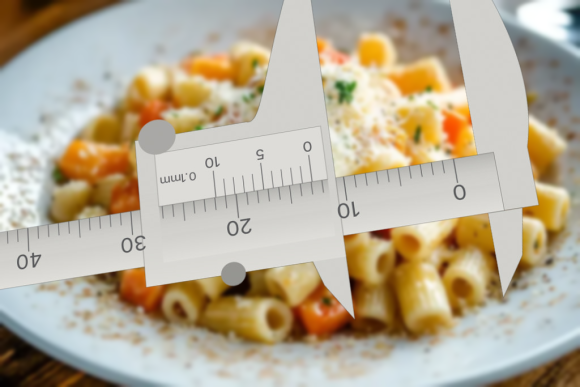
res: 12.9; mm
